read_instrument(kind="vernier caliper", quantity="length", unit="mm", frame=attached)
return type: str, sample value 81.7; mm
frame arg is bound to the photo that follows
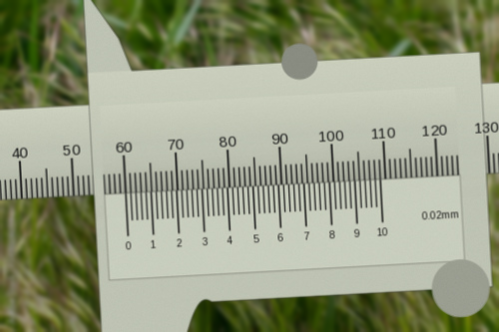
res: 60.0; mm
